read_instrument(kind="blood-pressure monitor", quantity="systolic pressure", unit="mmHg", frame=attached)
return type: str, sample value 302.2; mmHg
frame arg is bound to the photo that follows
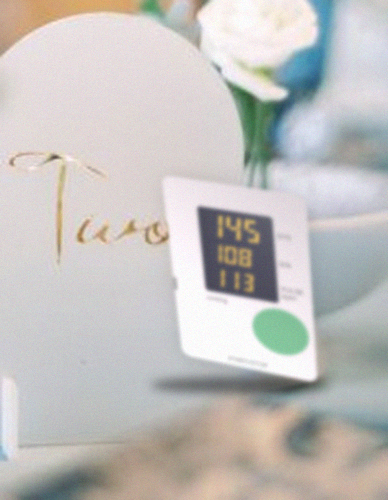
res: 145; mmHg
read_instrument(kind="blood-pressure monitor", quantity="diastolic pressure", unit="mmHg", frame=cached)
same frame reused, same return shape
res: 108; mmHg
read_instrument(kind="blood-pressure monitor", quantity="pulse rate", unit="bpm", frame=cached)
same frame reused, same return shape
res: 113; bpm
